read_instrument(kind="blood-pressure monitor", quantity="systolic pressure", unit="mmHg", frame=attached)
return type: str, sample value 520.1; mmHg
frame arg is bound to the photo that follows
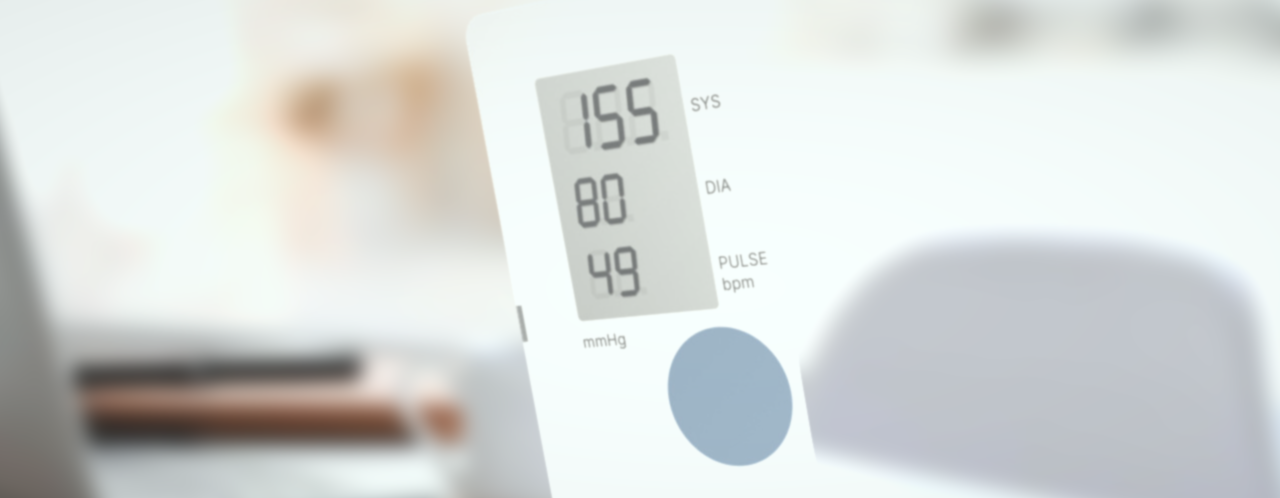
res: 155; mmHg
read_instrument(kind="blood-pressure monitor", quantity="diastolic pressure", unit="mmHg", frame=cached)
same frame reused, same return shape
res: 80; mmHg
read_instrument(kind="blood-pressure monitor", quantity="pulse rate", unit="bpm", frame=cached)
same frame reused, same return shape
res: 49; bpm
